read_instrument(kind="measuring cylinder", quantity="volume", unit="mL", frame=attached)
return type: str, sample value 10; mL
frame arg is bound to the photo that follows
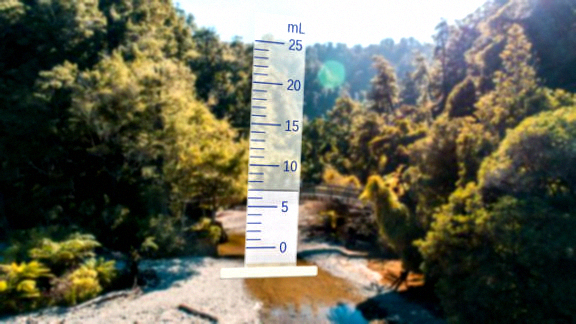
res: 7; mL
